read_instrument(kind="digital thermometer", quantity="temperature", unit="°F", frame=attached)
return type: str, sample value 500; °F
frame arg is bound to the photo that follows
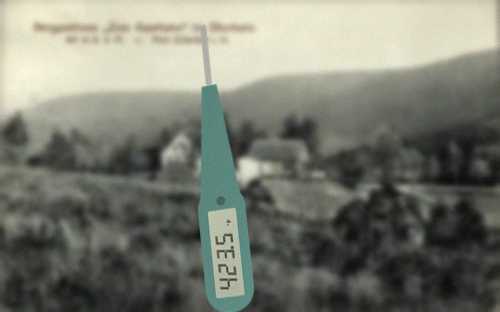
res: 423.5; °F
